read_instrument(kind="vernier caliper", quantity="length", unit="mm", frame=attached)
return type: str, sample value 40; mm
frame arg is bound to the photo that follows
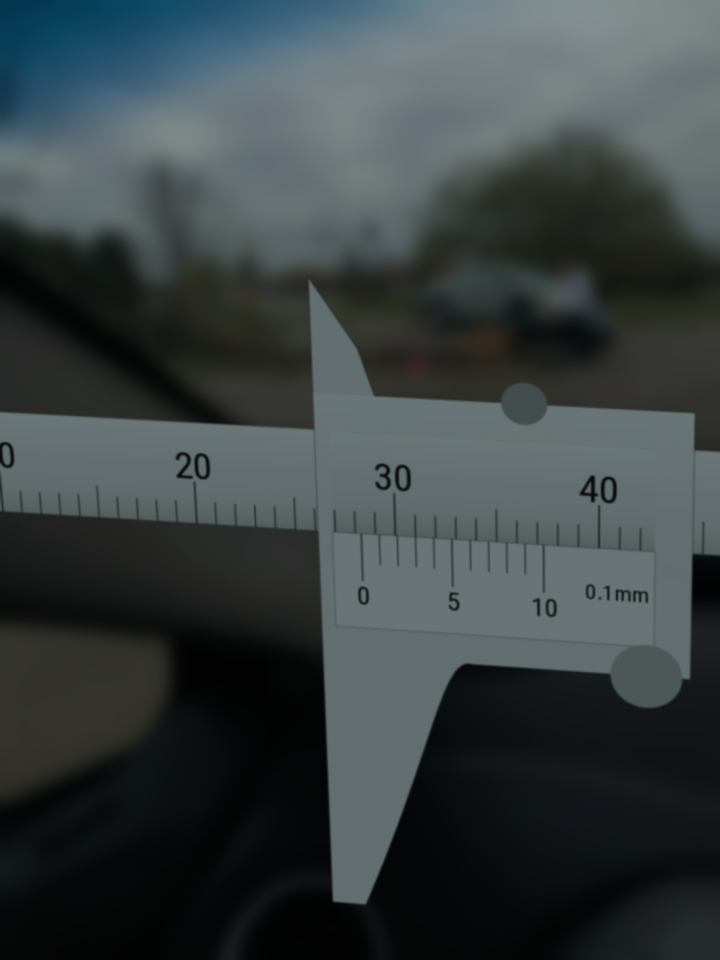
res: 28.3; mm
